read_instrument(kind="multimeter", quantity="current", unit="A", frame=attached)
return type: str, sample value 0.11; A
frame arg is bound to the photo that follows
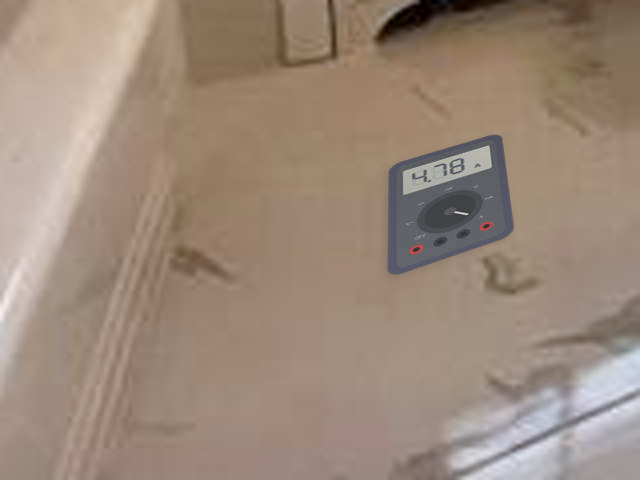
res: 4.78; A
